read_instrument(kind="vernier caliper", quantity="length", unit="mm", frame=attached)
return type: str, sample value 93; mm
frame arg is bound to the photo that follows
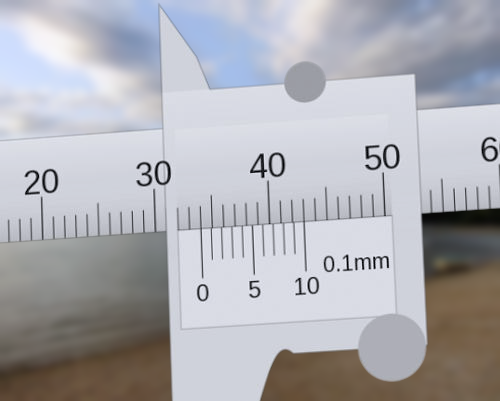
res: 34.0; mm
